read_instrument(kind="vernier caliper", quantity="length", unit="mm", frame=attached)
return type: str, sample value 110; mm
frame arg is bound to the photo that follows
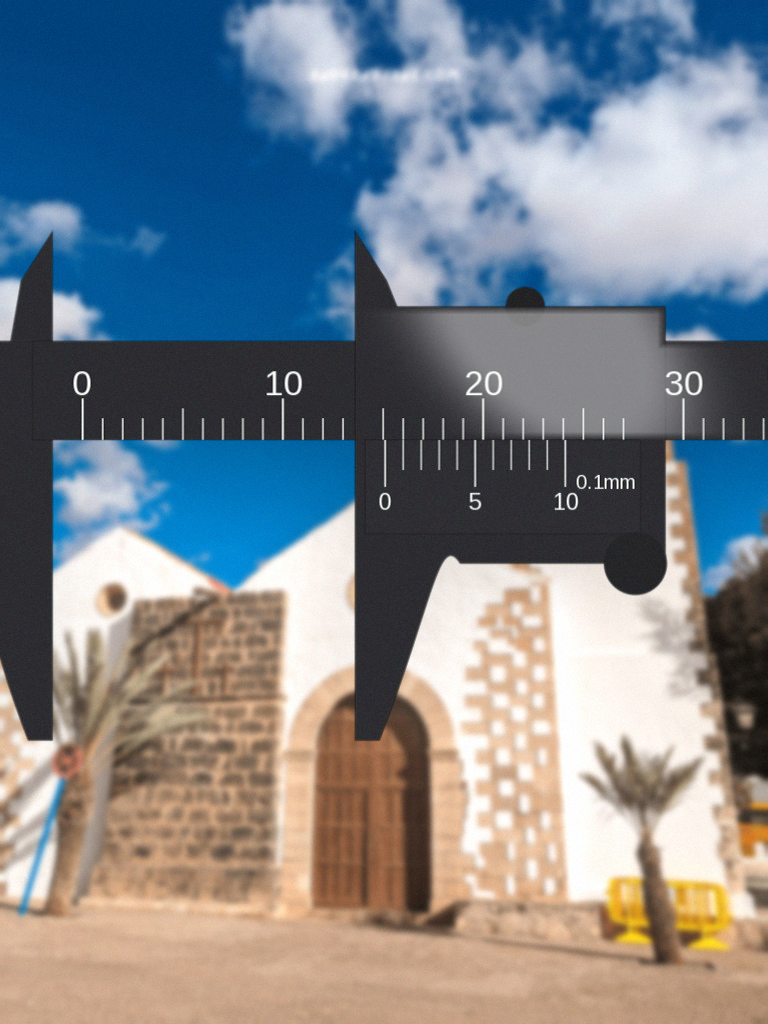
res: 15.1; mm
